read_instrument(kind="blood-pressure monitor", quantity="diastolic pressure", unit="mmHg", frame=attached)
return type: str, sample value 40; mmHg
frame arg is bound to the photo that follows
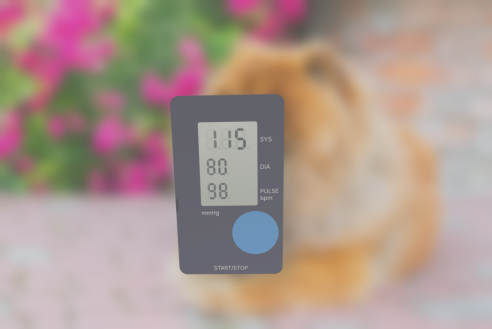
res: 80; mmHg
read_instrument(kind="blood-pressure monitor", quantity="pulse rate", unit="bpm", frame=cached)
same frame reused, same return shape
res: 98; bpm
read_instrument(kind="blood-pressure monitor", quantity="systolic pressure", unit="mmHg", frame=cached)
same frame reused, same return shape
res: 115; mmHg
